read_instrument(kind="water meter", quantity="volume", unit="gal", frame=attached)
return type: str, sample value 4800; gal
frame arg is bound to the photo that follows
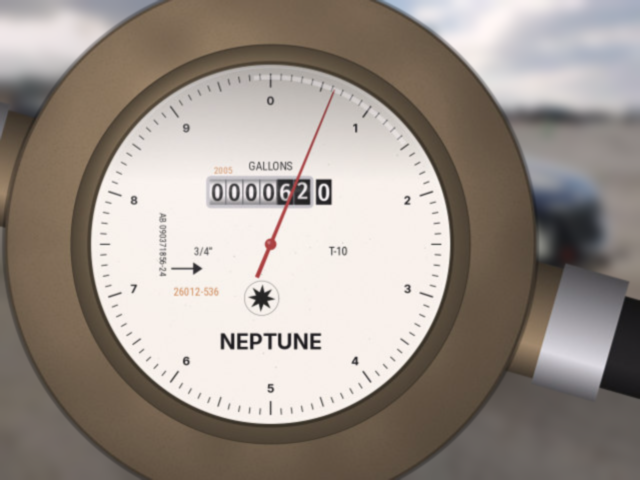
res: 620.6; gal
